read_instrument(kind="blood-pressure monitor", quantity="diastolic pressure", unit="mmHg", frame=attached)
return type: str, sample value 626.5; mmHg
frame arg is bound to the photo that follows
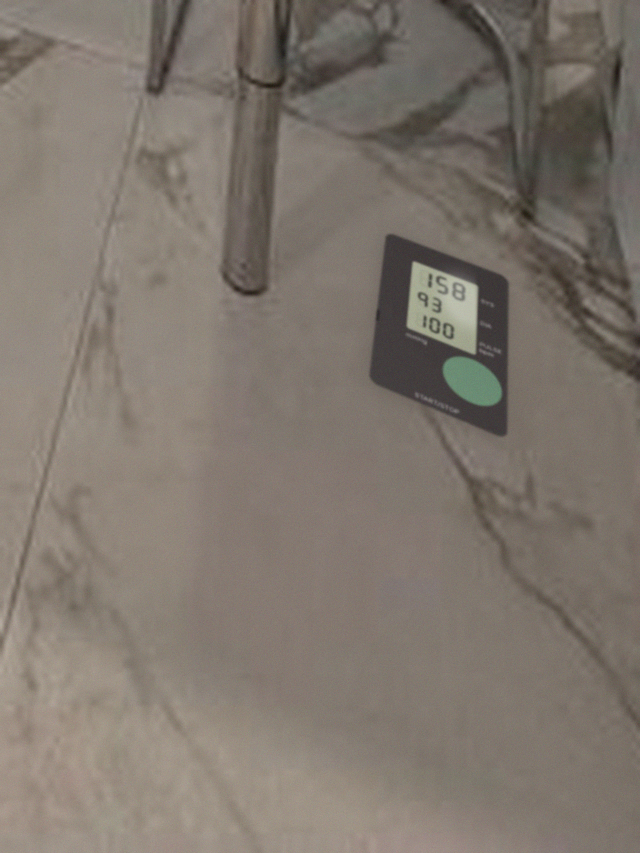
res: 93; mmHg
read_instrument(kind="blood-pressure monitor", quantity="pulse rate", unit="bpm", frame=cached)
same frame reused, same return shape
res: 100; bpm
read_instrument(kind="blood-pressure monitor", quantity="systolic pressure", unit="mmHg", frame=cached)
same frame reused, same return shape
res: 158; mmHg
